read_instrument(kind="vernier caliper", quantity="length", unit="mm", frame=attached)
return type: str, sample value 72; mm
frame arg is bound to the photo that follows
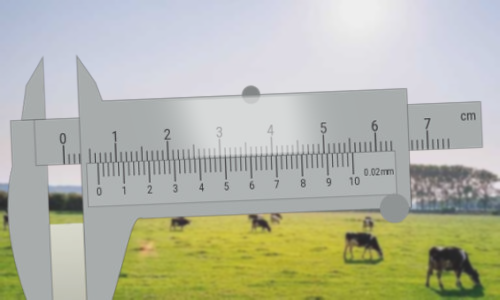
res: 6.5; mm
